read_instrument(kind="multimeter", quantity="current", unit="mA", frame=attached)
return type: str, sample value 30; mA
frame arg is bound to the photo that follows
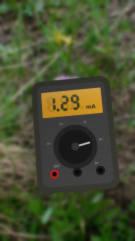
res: 1.29; mA
